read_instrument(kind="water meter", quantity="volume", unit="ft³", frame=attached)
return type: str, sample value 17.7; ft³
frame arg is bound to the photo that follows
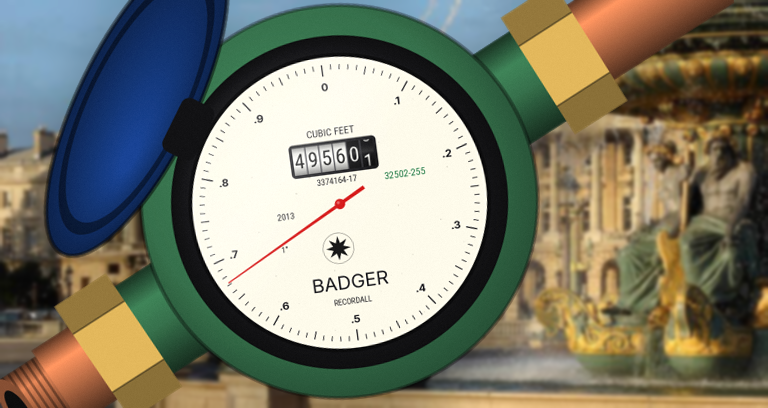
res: 495600.67; ft³
